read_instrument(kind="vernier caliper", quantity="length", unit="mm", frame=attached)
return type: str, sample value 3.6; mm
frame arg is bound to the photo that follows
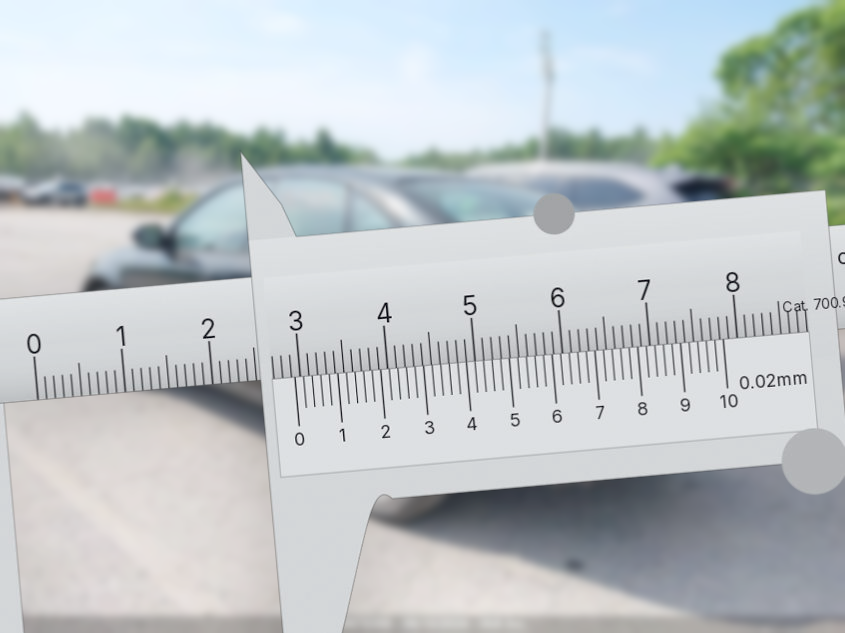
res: 29.4; mm
